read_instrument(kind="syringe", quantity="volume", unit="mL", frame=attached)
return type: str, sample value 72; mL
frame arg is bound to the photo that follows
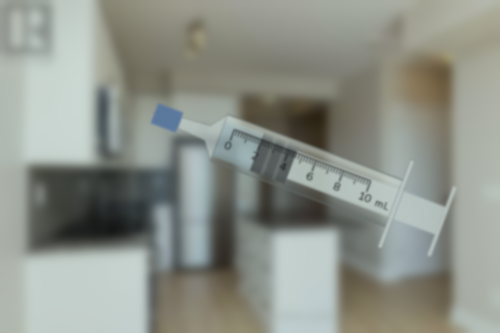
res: 2; mL
